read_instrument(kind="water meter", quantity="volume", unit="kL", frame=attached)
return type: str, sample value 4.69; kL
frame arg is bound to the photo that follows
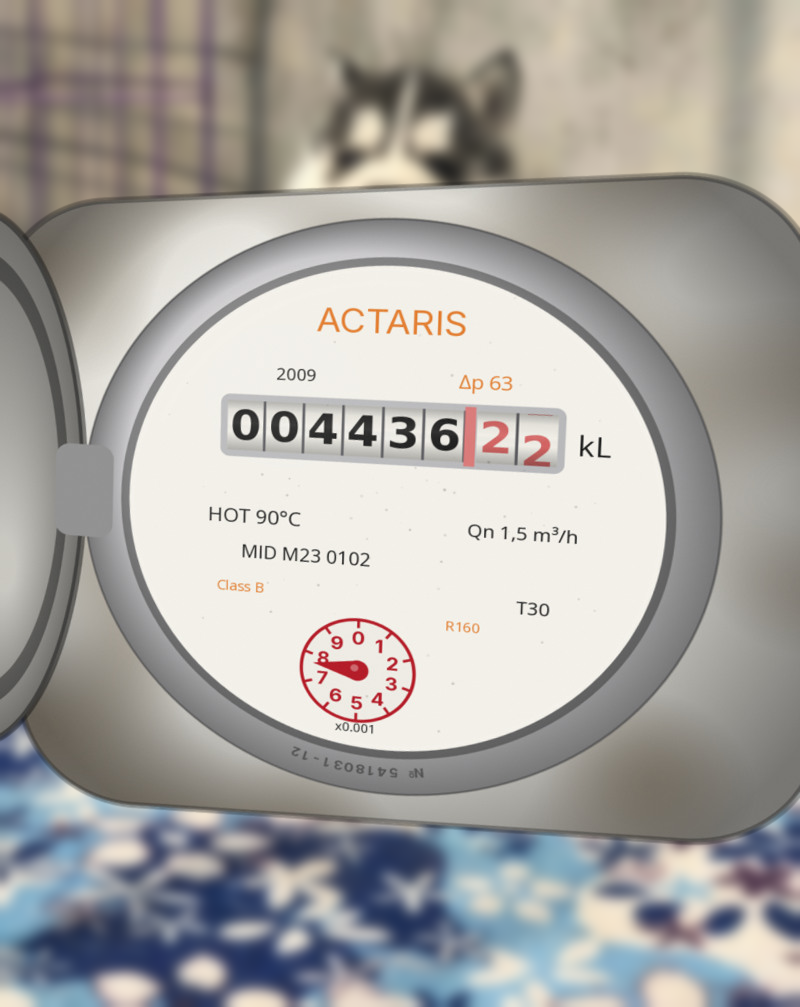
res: 4436.217; kL
